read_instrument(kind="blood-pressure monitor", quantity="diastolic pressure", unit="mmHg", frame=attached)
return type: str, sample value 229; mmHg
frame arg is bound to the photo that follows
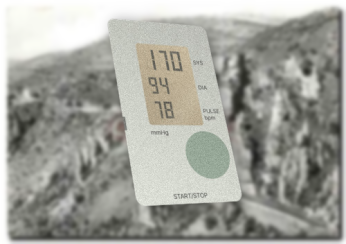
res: 94; mmHg
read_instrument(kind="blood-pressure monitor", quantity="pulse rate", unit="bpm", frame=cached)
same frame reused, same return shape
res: 78; bpm
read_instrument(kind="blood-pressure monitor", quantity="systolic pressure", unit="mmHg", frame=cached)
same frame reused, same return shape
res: 170; mmHg
